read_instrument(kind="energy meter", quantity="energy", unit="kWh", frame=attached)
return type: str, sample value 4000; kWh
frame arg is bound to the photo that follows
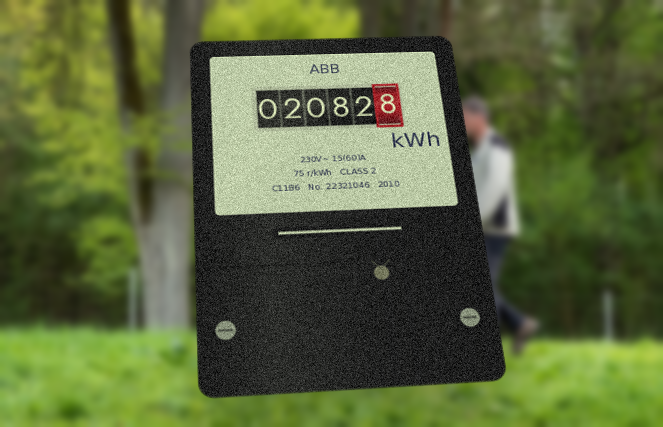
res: 2082.8; kWh
